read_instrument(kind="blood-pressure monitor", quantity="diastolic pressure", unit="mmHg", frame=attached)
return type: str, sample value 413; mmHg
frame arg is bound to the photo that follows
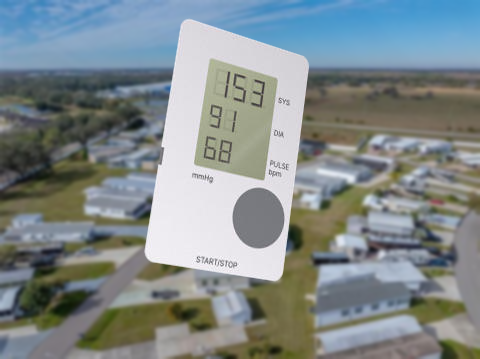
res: 91; mmHg
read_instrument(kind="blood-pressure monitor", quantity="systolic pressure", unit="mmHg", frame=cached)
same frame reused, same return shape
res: 153; mmHg
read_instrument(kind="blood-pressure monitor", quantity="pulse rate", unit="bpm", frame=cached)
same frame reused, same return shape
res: 68; bpm
